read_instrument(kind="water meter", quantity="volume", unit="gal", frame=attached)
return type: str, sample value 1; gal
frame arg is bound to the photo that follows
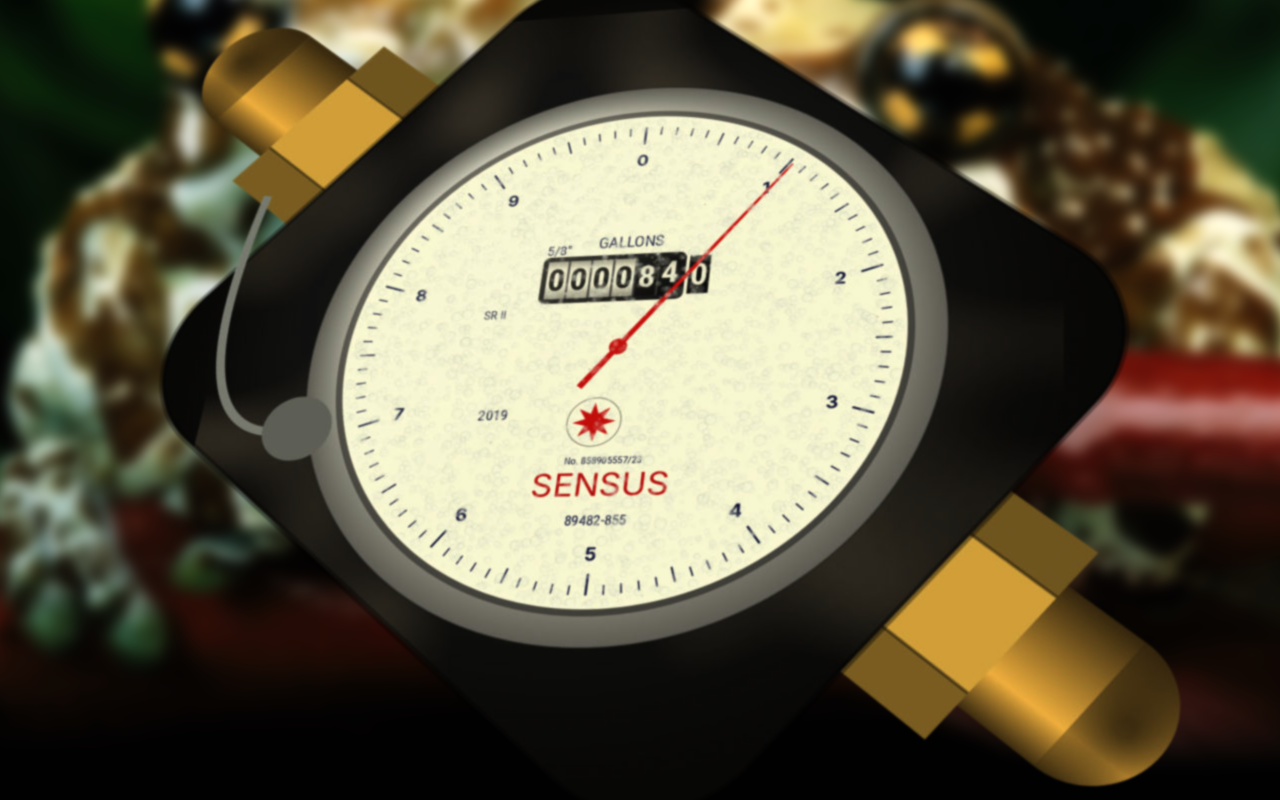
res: 841.0; gal
